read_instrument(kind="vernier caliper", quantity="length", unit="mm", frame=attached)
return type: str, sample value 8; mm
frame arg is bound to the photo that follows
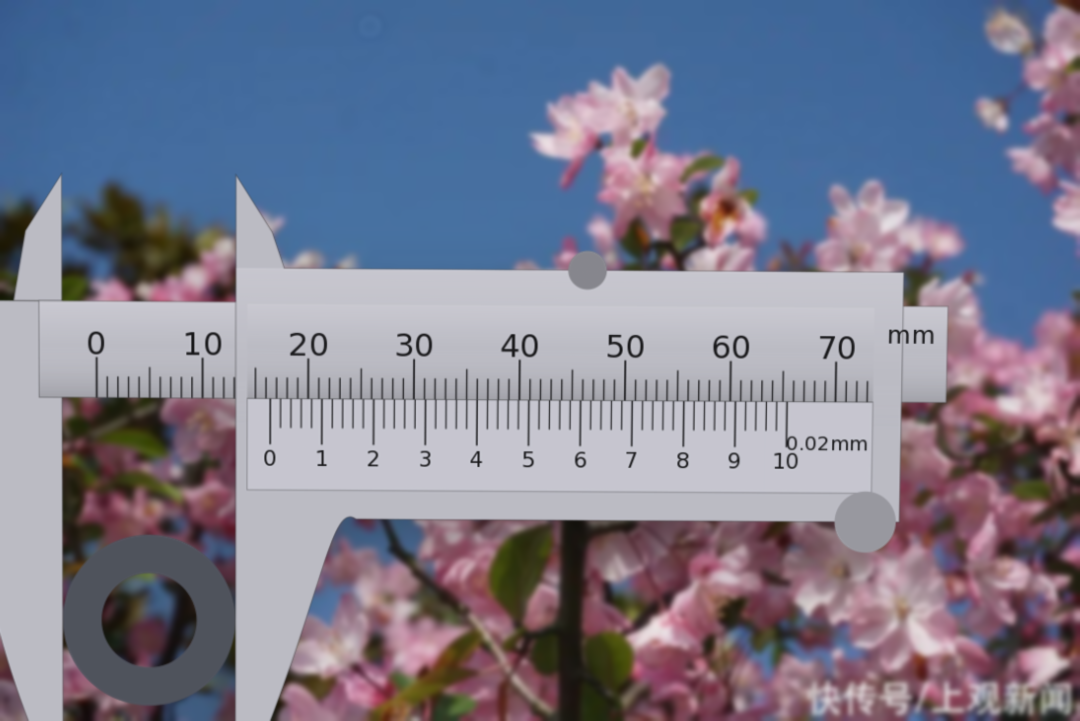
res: 16.4; mm
